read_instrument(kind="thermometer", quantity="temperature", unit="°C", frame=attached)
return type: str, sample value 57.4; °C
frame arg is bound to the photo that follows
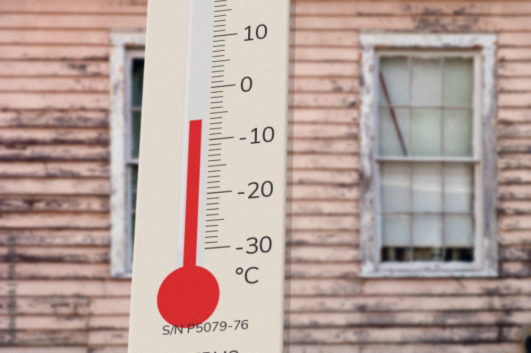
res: -6; °C
